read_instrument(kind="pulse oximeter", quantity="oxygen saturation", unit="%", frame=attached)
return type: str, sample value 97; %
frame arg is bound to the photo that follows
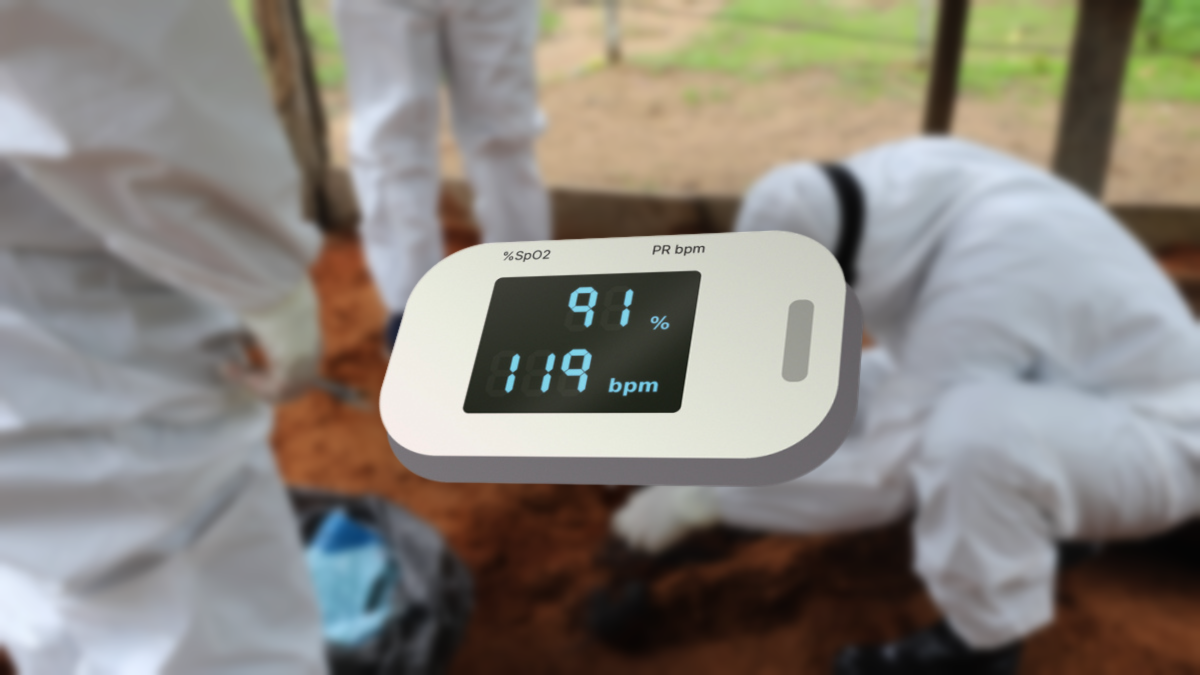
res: 91; %
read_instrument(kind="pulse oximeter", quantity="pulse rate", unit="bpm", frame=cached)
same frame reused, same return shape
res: 119; bpm
